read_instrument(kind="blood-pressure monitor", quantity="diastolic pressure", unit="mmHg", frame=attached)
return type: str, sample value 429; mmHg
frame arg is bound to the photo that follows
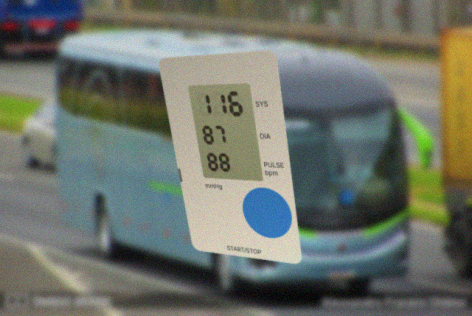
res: 87; mmHg
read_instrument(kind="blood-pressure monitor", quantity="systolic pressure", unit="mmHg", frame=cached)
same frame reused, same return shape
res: 116; mmHg
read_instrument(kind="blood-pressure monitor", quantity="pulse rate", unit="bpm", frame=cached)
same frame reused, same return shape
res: 88; bpm
